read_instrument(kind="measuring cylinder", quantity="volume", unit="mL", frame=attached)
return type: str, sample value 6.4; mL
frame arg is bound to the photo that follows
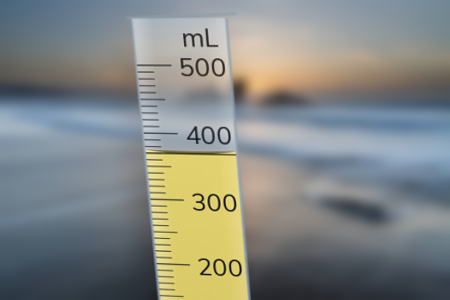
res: 370; mL
